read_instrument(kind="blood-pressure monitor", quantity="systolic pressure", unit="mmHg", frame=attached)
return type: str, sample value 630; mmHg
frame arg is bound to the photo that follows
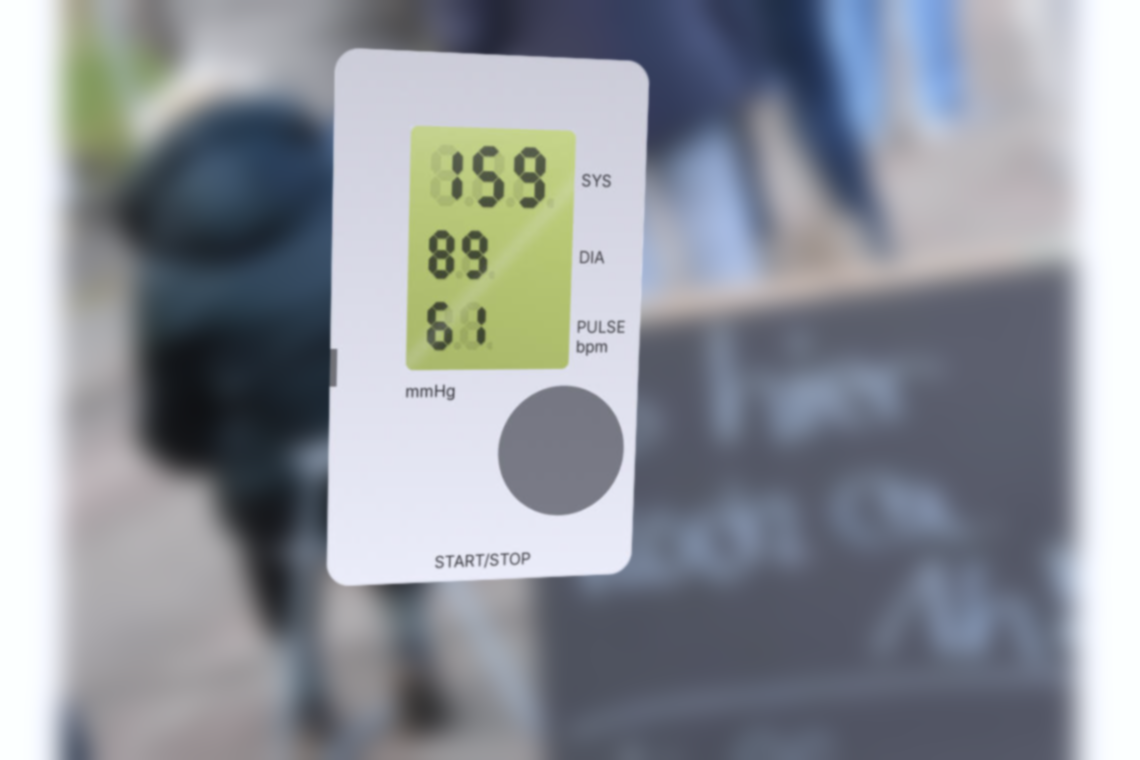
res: 159; mmHg
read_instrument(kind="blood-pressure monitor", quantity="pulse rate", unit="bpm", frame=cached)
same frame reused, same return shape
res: 61; bpm
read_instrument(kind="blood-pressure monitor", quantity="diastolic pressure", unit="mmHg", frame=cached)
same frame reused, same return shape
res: 89; mmHg
